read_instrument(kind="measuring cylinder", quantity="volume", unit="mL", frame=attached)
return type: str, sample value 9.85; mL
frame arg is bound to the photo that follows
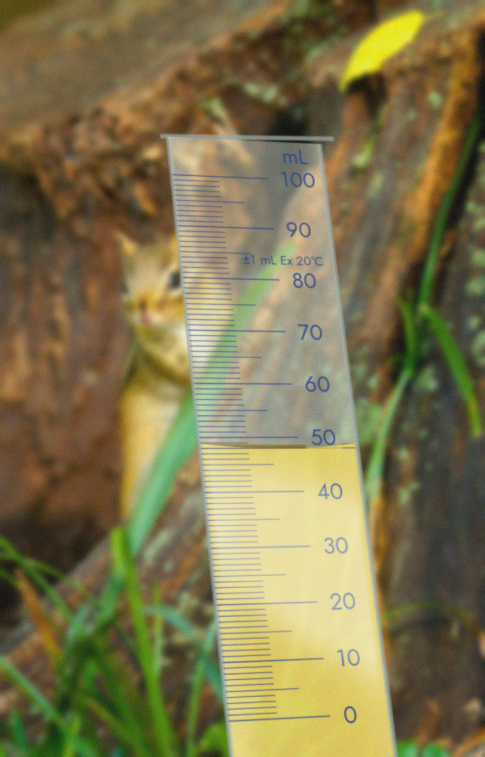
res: 48; mL
